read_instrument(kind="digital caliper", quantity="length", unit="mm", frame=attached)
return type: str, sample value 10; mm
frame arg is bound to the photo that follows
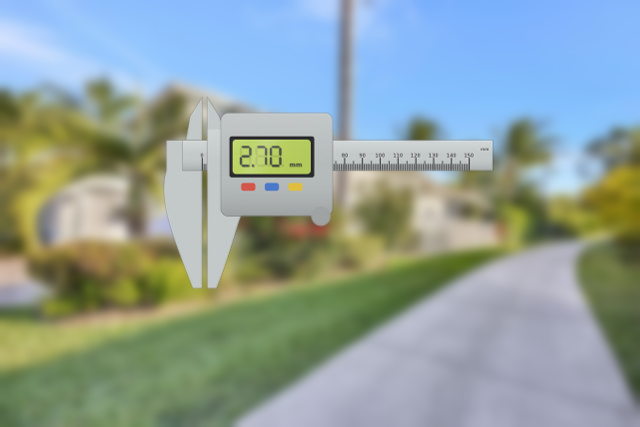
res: 2.70; mm
